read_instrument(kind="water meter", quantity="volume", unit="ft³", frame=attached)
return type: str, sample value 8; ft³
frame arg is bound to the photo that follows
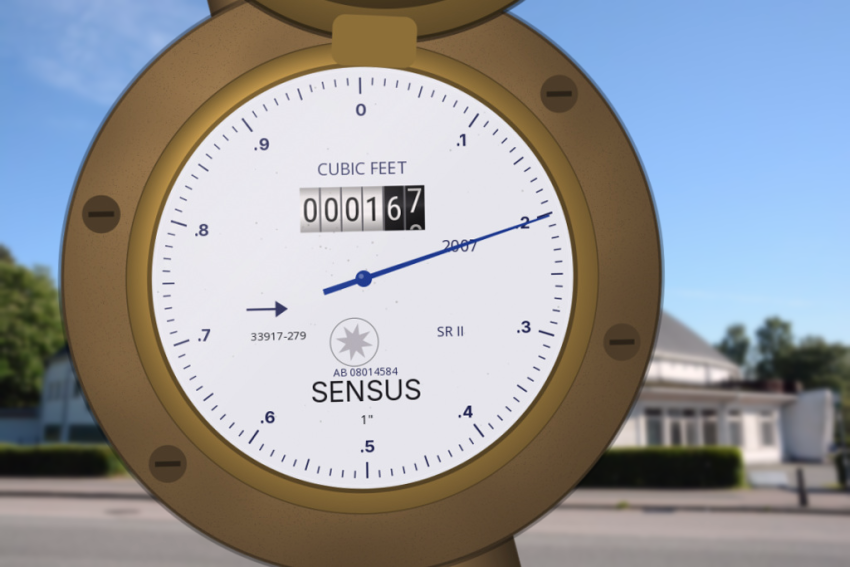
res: 167.20; ft³
